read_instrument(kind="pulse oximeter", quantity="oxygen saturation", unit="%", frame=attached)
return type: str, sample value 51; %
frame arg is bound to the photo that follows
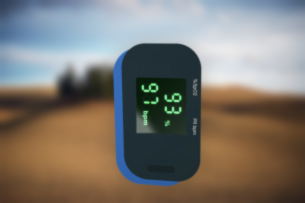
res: 93; %
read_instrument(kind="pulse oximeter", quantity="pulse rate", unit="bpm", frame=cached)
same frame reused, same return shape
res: 97; bpm
